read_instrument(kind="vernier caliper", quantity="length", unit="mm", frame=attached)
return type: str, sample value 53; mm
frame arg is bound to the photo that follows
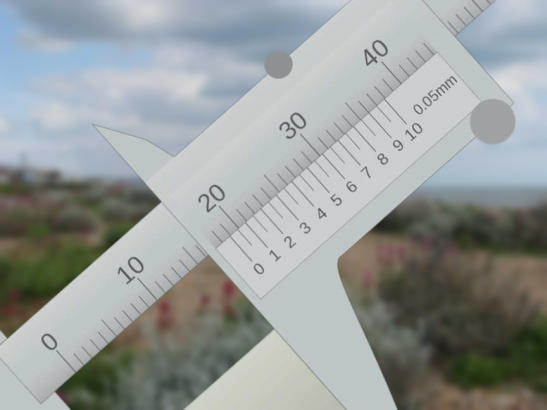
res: 18.9; mm
